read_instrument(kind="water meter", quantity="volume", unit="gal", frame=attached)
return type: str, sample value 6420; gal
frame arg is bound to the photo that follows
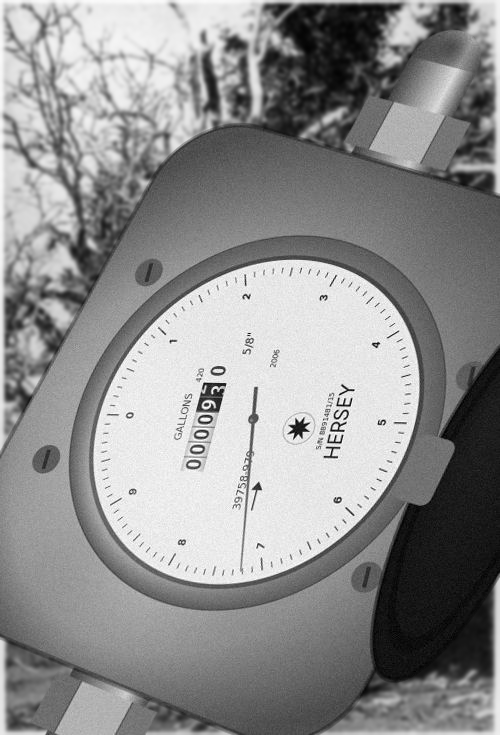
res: 927.2; gal
